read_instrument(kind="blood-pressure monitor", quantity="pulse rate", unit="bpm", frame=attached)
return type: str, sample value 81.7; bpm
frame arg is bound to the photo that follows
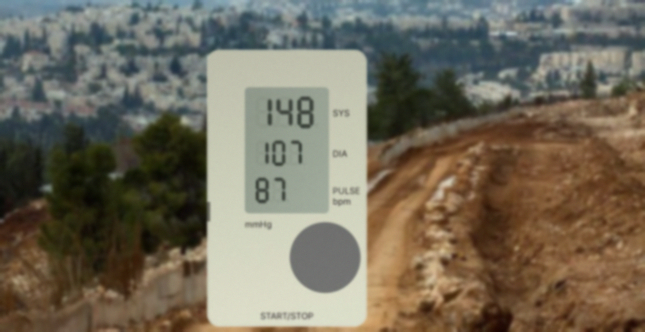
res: 87; bpm
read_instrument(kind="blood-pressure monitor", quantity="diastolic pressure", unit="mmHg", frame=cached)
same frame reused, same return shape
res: 107; mmHg
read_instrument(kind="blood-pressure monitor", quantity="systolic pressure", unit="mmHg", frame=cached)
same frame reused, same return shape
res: 148; mmHg
